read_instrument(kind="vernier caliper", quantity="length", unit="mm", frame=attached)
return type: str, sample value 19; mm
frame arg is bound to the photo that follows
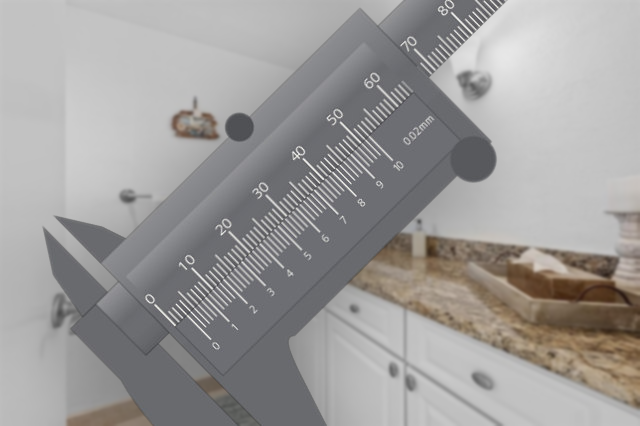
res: 3.0; mm
